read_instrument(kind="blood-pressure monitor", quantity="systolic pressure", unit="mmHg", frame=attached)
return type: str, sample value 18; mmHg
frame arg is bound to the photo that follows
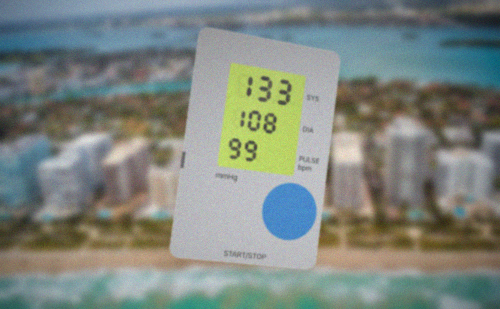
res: 133; mmHg
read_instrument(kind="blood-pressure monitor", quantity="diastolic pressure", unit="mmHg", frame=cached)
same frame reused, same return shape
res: 108; mmHg
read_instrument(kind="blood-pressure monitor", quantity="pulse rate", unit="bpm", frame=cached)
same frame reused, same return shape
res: 99; bpm
